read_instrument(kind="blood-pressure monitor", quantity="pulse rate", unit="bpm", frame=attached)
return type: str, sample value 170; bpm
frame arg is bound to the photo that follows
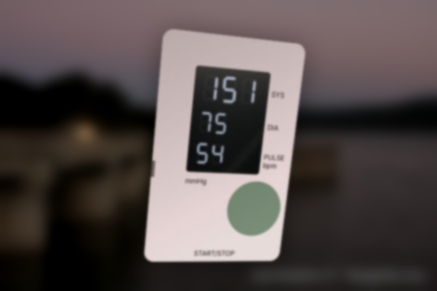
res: 54; bpm
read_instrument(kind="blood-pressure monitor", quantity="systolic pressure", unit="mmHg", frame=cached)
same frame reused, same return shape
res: 151; mmHg
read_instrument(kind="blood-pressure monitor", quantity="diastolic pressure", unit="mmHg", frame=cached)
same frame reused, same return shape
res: 75; mmHg
